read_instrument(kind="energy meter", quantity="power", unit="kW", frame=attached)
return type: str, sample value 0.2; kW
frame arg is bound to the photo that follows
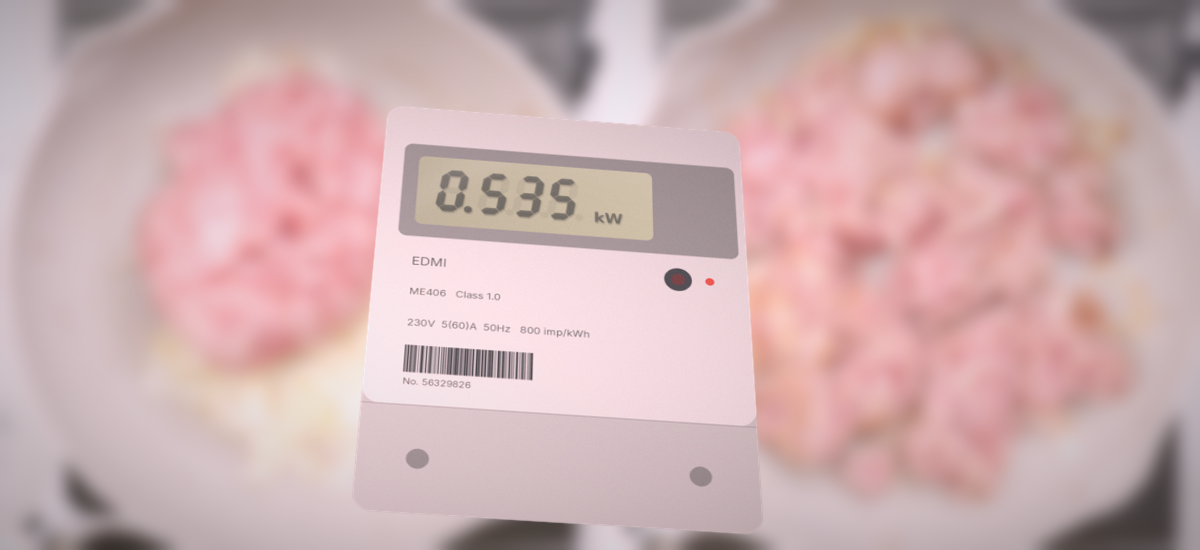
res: 0.535; kW
